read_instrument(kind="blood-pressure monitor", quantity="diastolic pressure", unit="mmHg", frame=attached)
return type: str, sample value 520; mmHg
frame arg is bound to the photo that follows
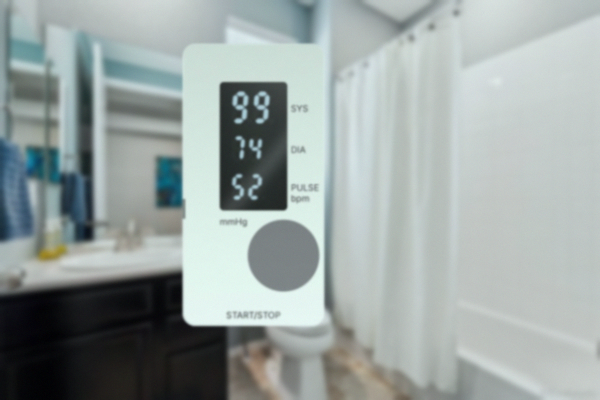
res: 74; mmHg
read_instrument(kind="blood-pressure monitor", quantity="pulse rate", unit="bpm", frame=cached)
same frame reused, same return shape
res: 52; bpm
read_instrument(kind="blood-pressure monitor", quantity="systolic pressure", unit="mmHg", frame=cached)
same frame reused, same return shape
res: 99; mmHg
